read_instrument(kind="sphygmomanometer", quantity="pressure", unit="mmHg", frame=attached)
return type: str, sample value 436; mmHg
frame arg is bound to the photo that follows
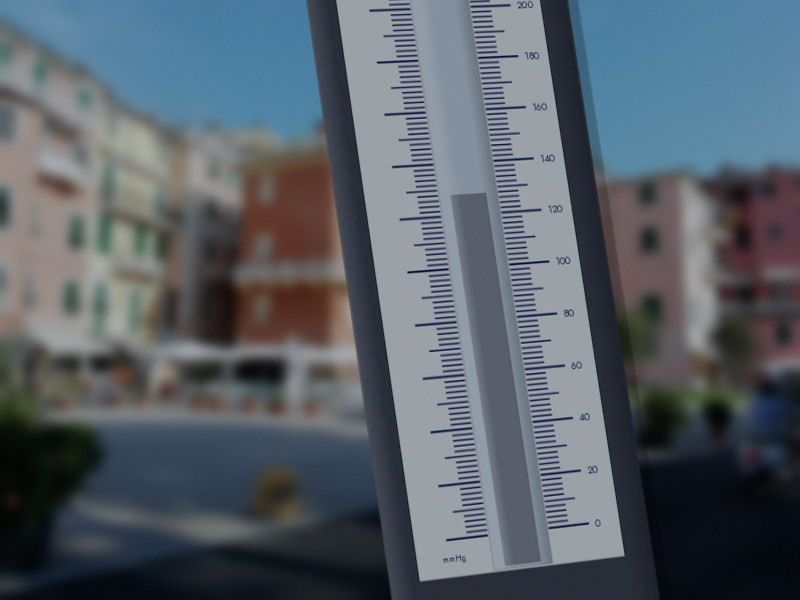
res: 128; mmHg
